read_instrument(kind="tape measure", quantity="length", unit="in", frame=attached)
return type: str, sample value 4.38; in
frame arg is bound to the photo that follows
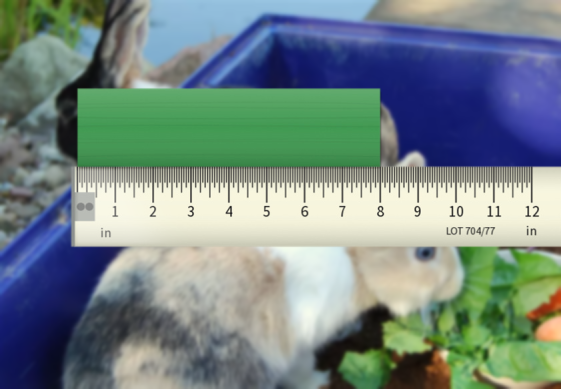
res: 8; in
